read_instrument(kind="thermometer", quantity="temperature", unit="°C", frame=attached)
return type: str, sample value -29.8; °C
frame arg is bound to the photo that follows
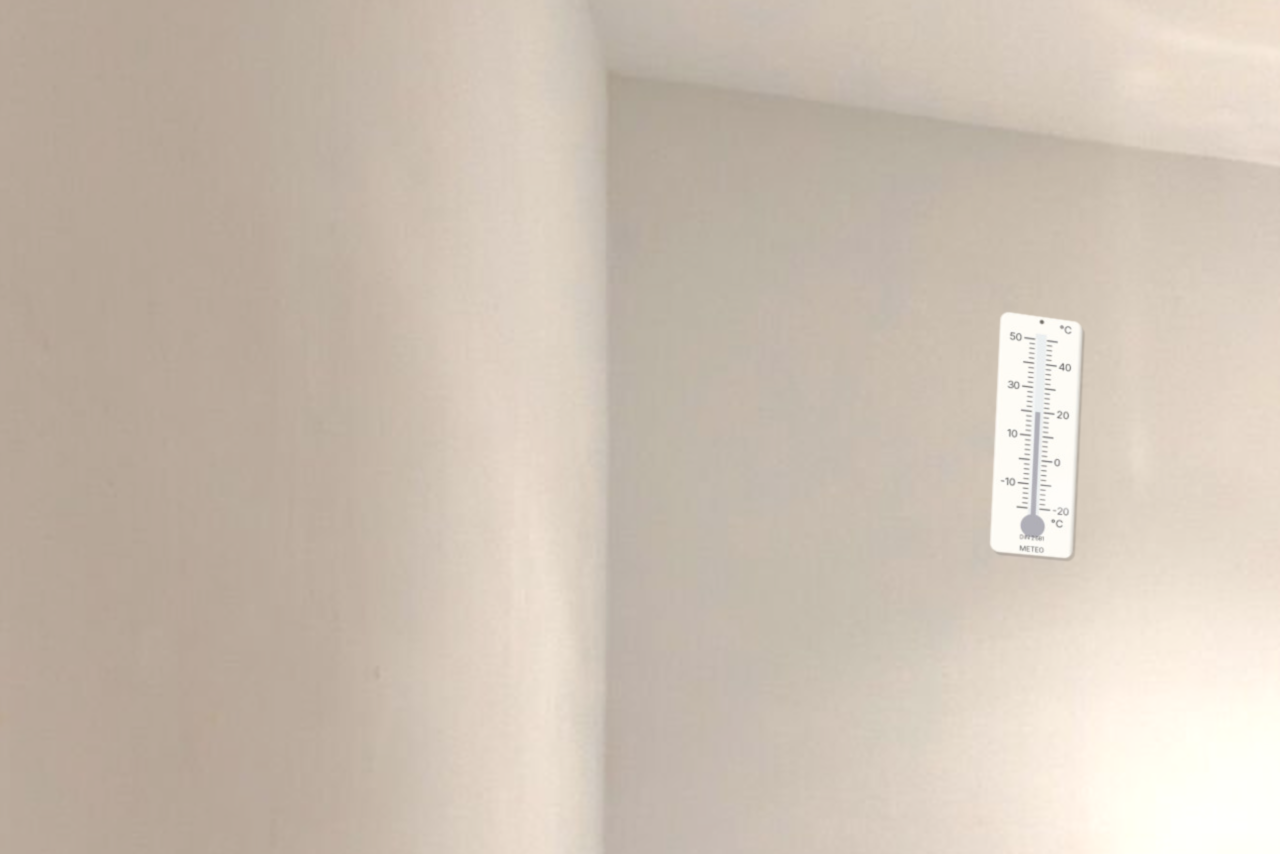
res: 20; °C
